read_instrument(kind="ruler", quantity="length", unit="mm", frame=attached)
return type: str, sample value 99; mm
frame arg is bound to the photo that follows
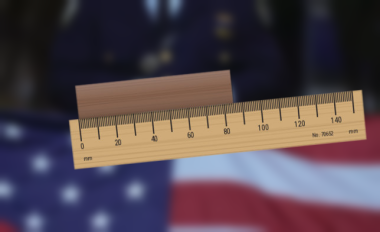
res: 85; mm
